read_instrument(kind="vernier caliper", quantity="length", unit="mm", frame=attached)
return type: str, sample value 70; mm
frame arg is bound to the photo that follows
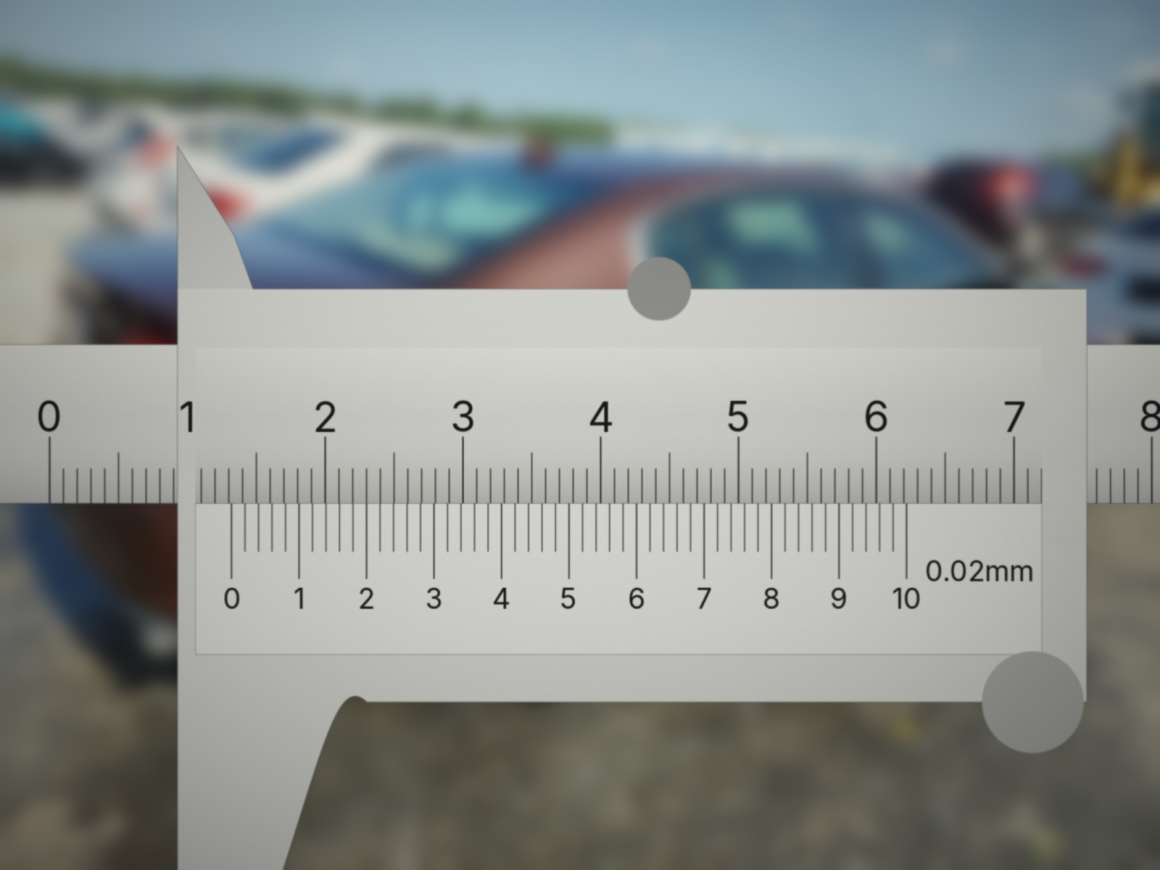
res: 13.2; mm
